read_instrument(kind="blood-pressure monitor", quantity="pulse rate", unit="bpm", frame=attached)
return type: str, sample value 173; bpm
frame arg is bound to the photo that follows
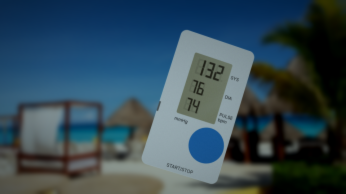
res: 74; bpm
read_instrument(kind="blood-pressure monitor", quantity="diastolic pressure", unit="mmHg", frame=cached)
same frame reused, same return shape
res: 76; mmHg
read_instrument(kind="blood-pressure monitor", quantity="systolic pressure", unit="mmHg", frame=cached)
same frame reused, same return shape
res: 132; mmHg
